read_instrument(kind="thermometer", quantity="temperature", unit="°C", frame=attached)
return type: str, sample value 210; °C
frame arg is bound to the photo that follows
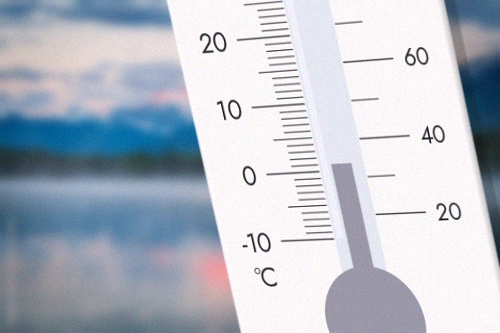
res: 1; °C
